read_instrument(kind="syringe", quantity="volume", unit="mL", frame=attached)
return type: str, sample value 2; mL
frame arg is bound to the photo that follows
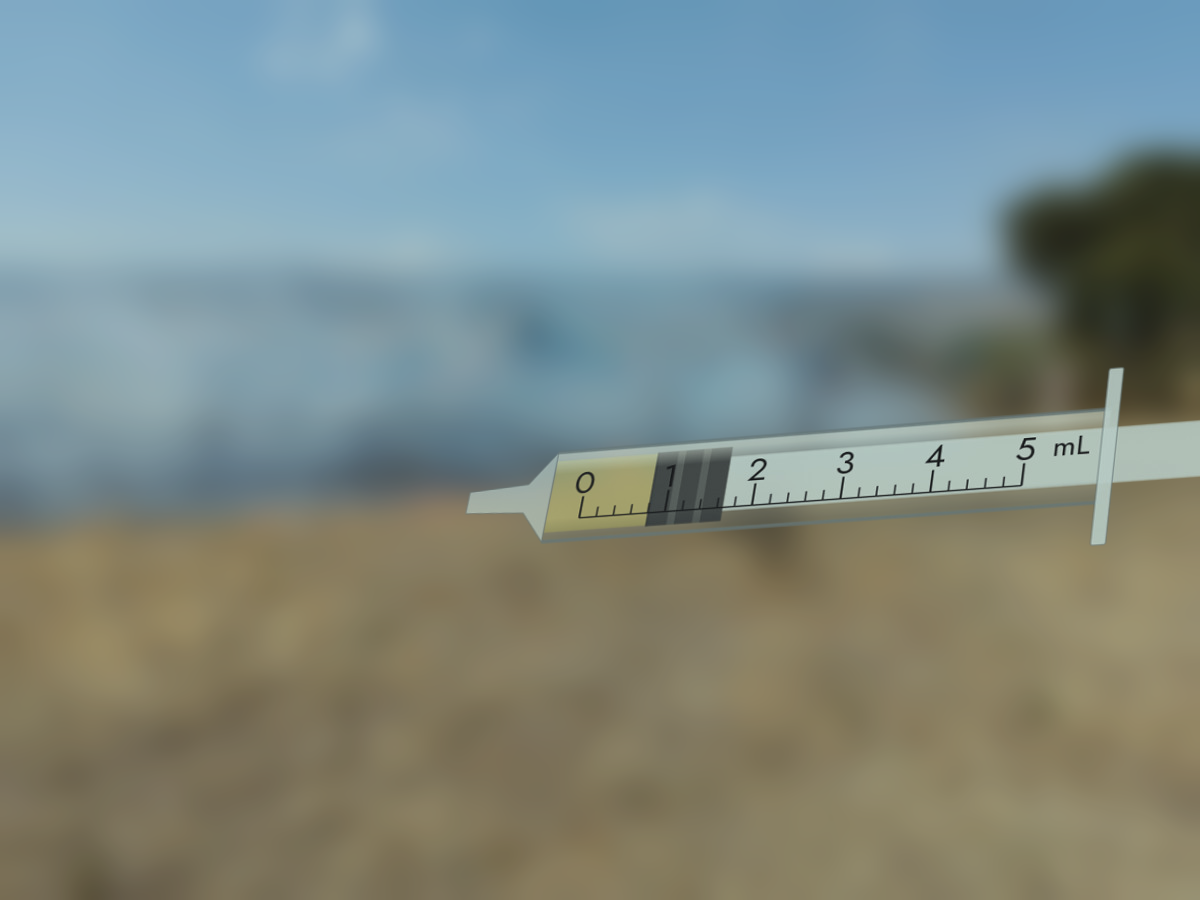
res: 0.8; mL
